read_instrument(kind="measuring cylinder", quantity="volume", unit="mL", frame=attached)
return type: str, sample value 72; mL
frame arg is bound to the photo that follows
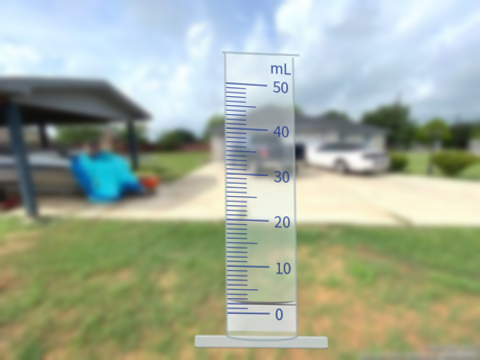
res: 2; mL
